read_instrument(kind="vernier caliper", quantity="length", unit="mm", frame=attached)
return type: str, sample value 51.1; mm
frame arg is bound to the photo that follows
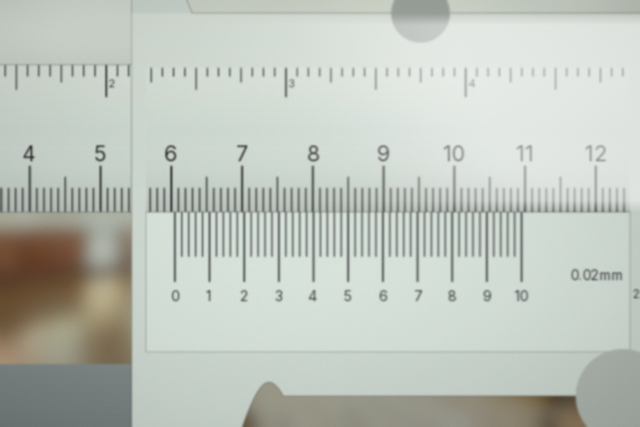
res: 60.5; mm
